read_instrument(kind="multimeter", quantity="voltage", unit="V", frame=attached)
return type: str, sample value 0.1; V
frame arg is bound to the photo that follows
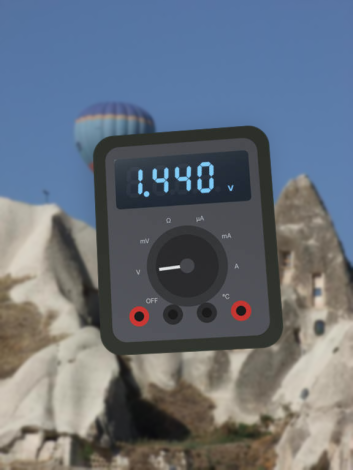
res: 1.440; V
